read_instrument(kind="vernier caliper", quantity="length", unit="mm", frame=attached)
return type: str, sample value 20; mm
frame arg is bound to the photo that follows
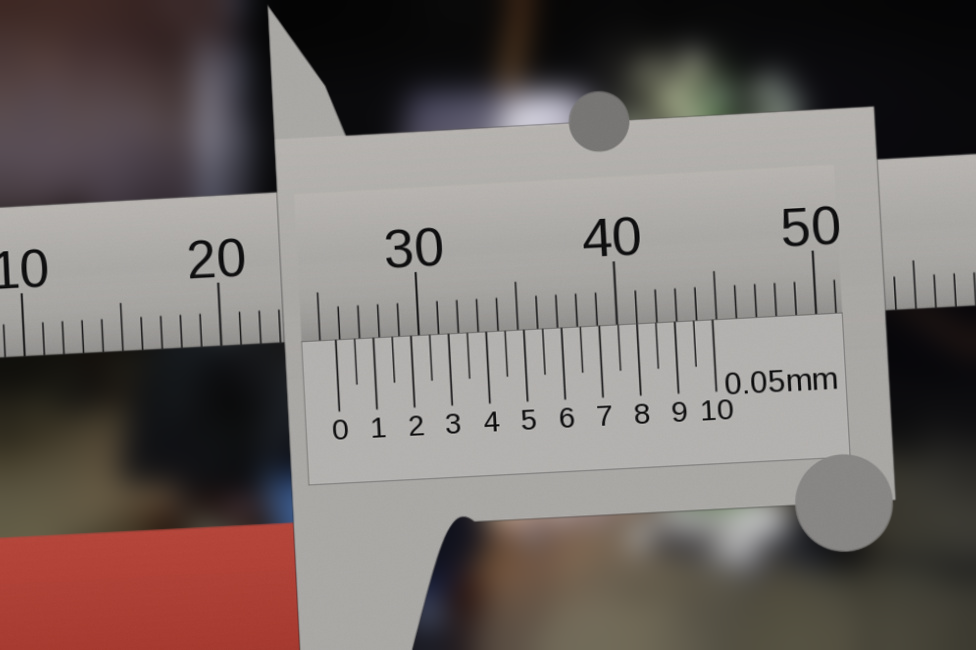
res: 25.8; mm
